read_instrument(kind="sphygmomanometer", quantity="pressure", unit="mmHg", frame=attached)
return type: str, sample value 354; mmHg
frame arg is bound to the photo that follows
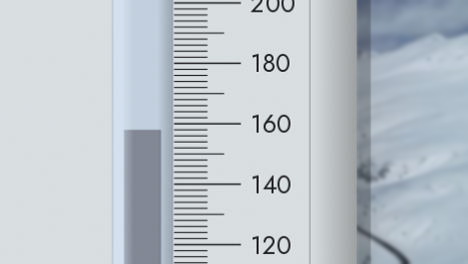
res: 158; mmHg
